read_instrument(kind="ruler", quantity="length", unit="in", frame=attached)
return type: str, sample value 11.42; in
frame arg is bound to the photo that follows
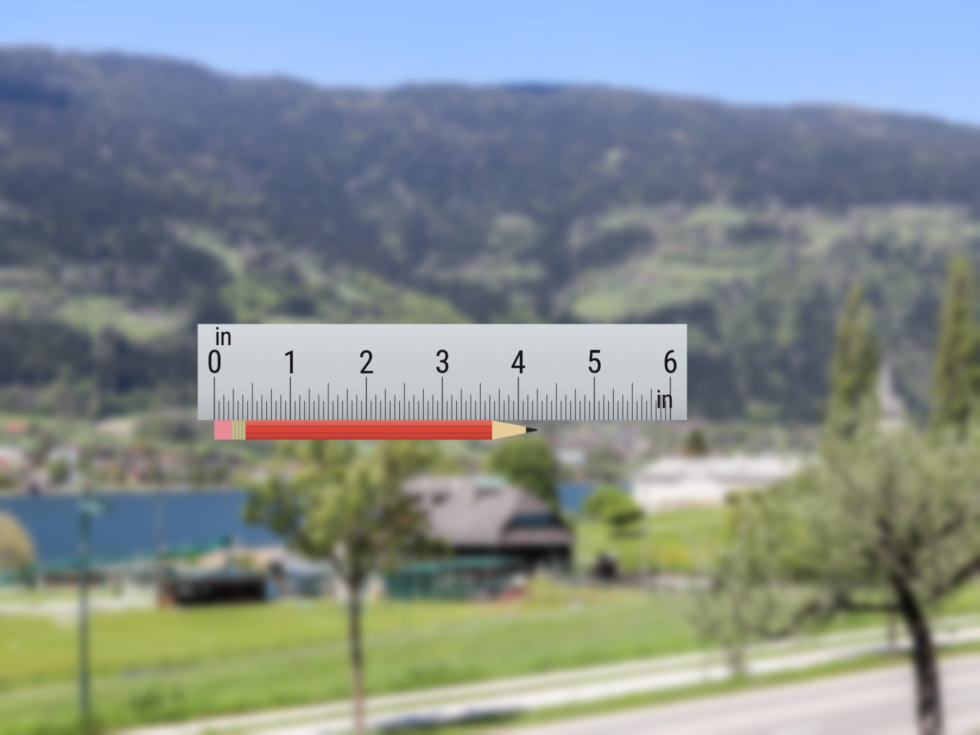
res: 4.25; in
